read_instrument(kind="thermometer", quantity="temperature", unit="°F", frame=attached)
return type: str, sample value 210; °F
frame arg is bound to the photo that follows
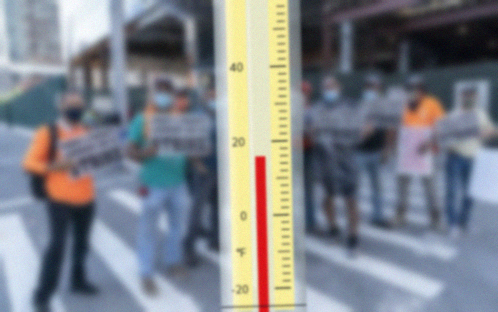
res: 16; °F
